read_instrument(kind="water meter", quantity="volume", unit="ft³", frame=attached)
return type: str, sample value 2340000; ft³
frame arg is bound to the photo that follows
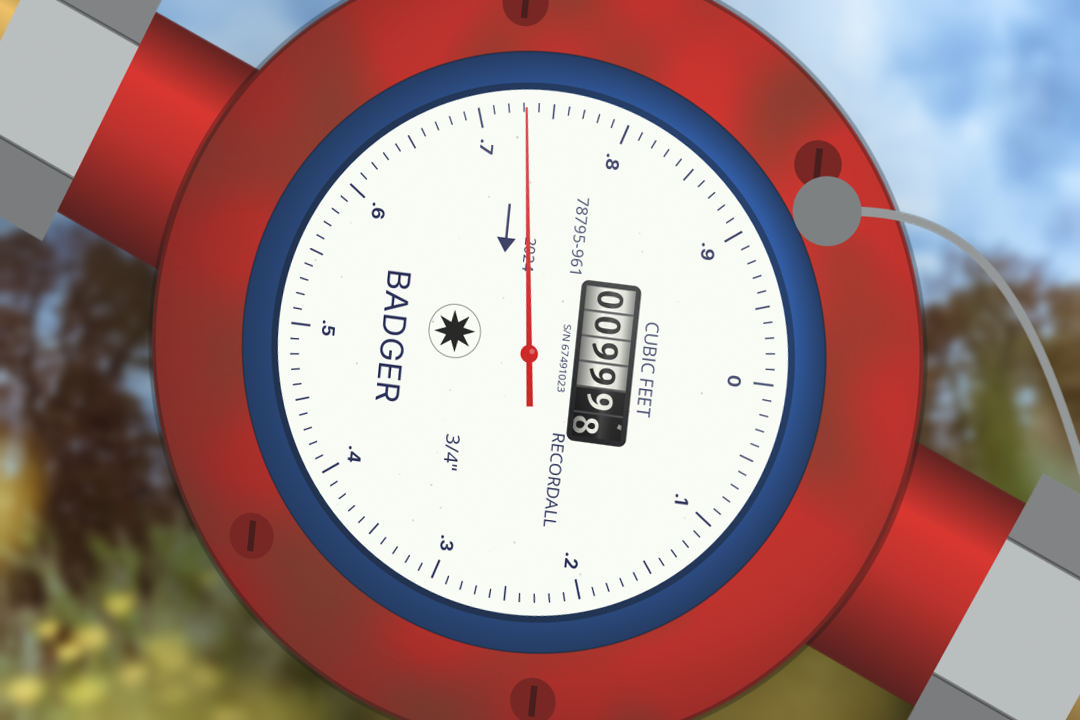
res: 9997.73; ft³
